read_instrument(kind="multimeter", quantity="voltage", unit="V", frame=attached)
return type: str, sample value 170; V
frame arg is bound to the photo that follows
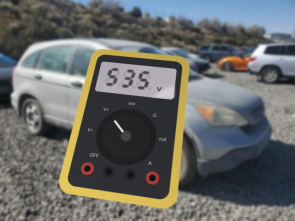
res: 535; V
